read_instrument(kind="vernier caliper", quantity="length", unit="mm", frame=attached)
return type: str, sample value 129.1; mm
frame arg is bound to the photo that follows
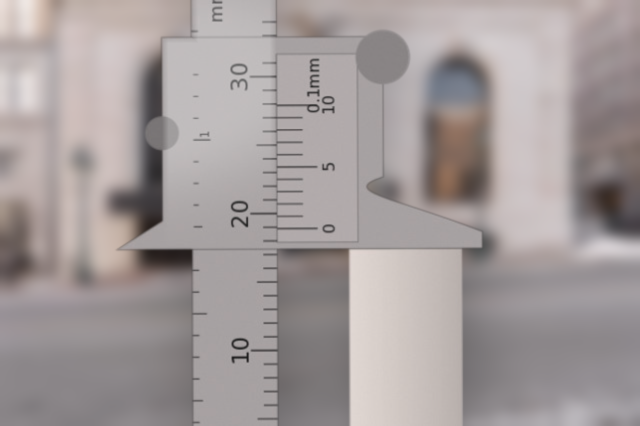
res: 18.9; mm
